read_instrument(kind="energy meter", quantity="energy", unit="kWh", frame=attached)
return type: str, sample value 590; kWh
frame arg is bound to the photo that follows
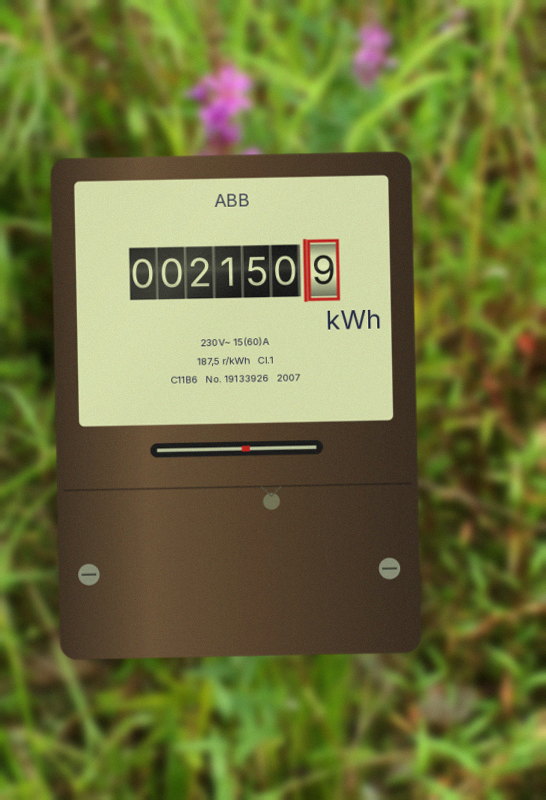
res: 2150.9; kWh
